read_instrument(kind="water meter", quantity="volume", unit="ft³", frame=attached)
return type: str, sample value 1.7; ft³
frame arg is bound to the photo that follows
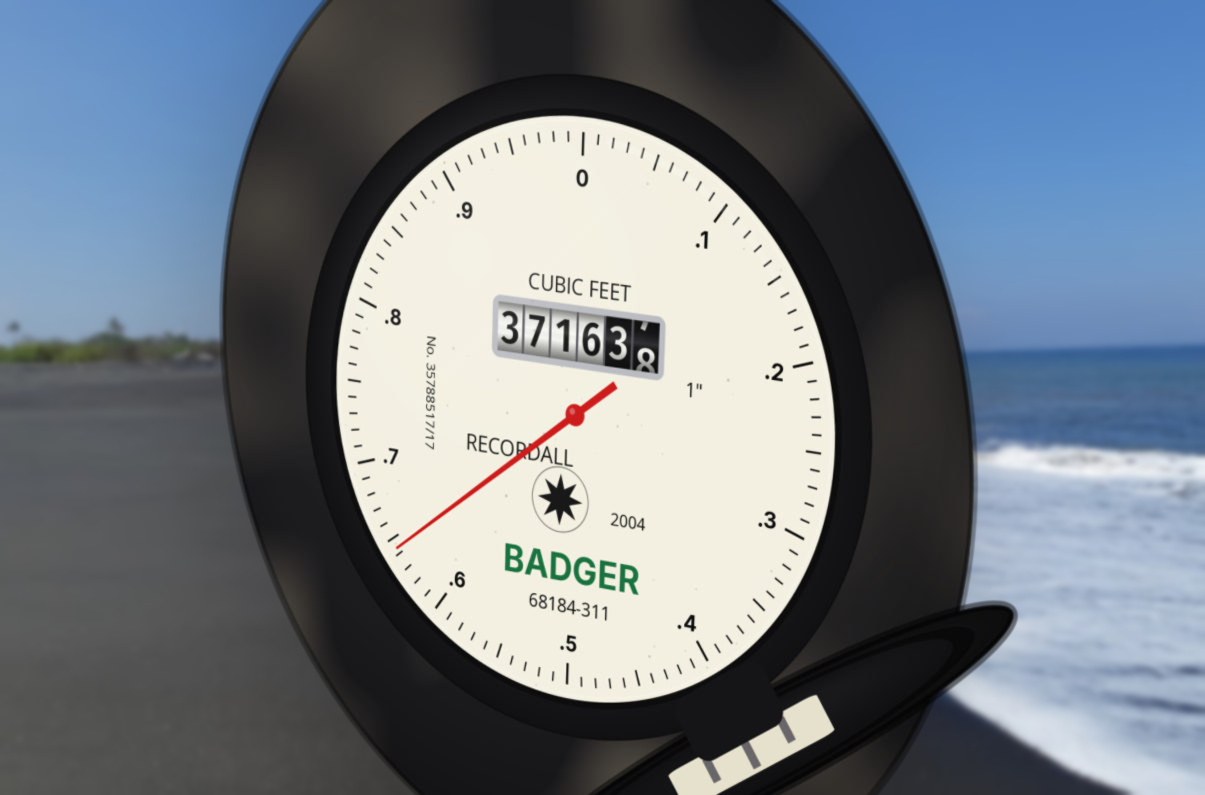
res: 371637.64; ft³
